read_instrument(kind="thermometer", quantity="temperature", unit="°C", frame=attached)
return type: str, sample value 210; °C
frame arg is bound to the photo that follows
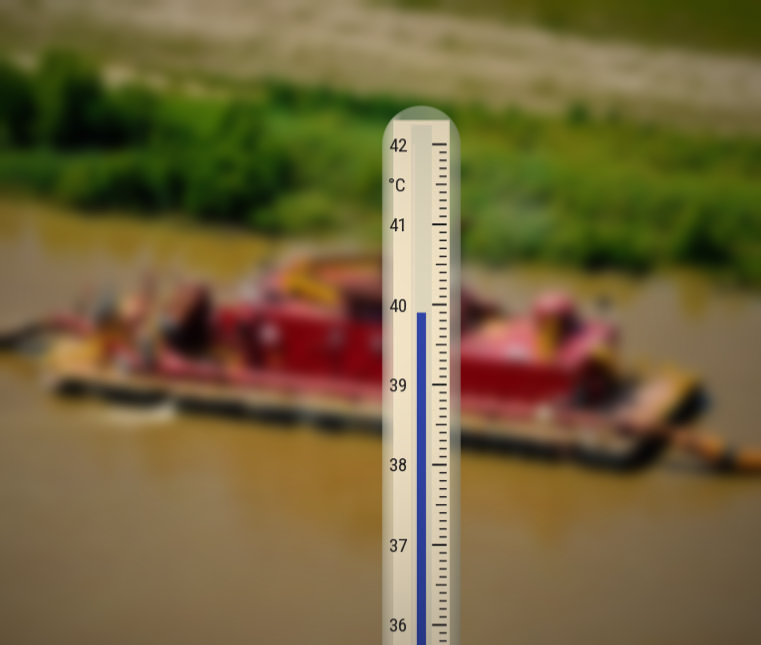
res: 39.9; °C
